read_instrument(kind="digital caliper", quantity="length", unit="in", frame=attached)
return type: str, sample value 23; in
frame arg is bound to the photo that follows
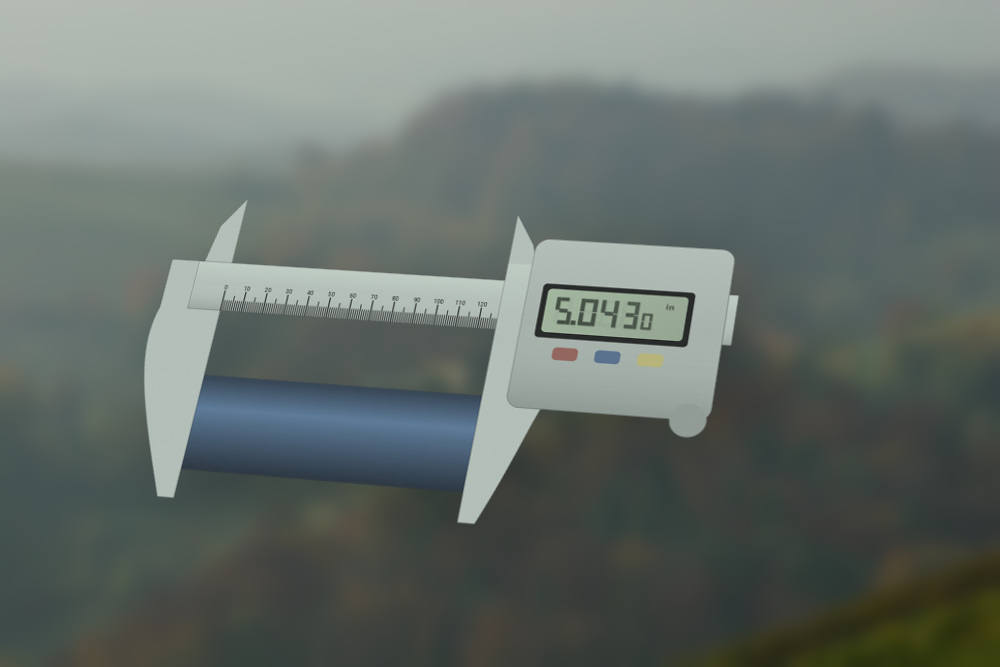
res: 5.0430; in
